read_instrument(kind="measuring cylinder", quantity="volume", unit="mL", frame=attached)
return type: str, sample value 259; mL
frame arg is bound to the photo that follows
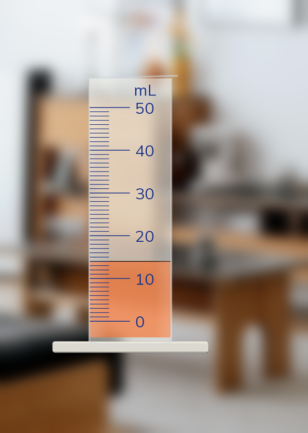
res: 14; mL
